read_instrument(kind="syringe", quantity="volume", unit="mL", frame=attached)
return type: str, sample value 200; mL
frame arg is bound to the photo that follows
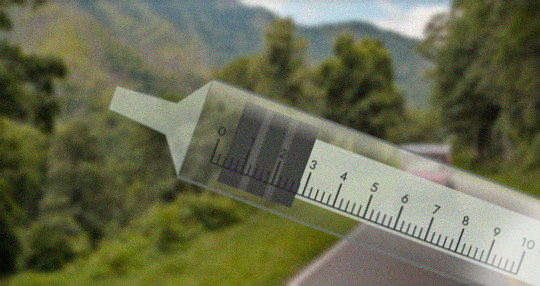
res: 0.4; mL
